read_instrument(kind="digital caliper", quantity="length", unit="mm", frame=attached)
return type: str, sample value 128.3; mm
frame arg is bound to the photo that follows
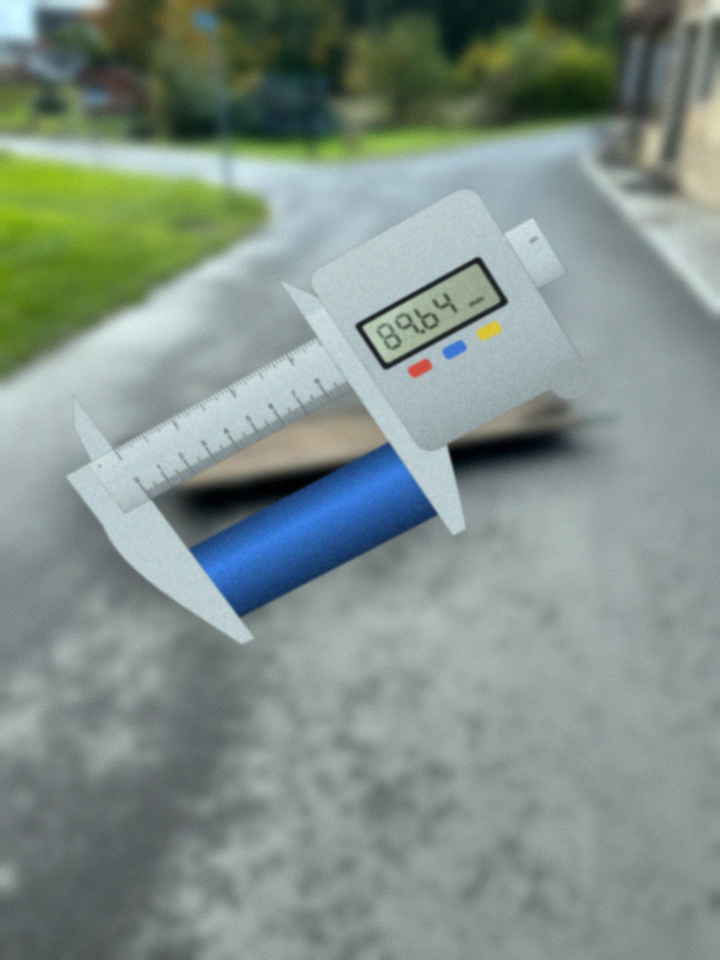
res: 89.64; mm
